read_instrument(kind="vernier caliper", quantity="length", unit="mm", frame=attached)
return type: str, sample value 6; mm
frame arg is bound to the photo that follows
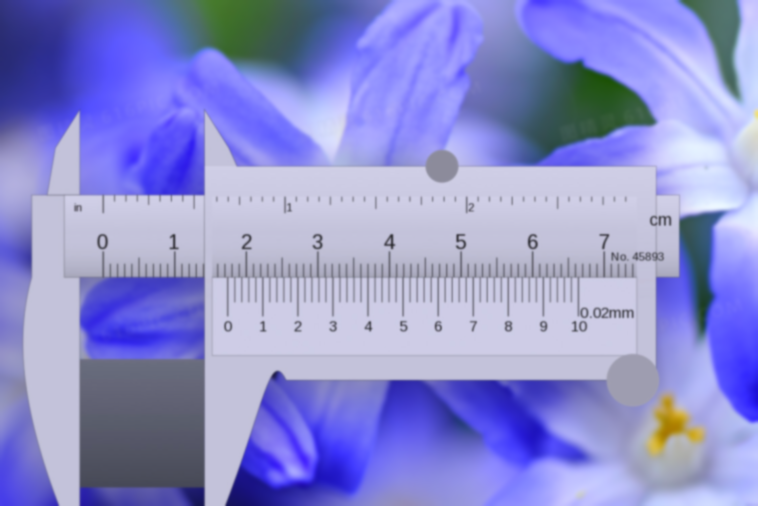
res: 17.4; mm
